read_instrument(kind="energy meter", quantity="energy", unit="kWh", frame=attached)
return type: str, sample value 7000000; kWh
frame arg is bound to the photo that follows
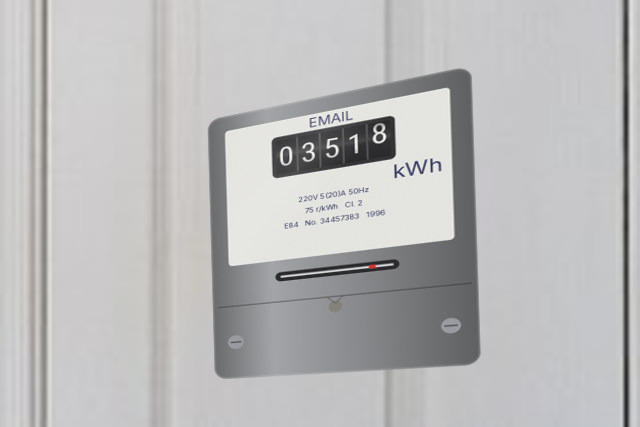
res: 3518; kWh
